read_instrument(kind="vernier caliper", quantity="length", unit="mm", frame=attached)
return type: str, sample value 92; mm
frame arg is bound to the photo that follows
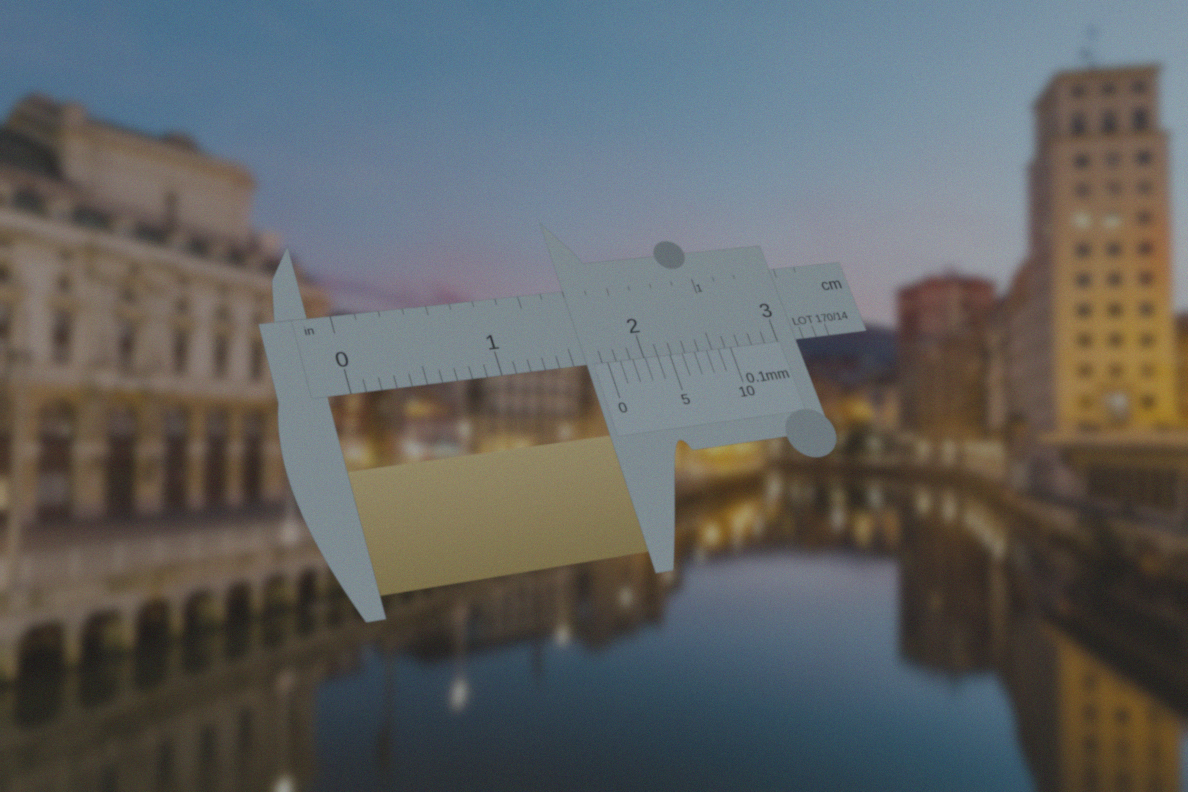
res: 17.4; mm
